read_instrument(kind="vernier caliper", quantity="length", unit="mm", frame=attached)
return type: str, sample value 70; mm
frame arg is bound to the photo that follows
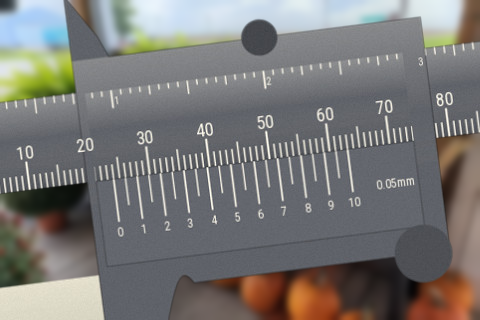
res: 24.0; mm
